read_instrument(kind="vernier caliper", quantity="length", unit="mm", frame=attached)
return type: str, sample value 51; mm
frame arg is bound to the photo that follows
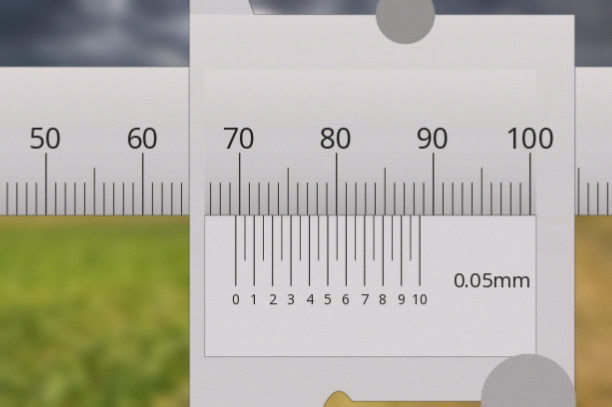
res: 69.6; mm
